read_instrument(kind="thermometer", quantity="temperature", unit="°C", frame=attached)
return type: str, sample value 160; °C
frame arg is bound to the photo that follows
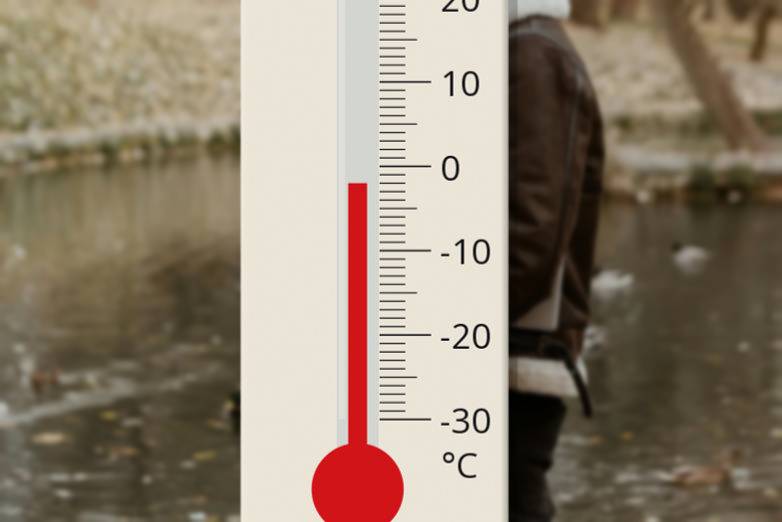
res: -2; °C
